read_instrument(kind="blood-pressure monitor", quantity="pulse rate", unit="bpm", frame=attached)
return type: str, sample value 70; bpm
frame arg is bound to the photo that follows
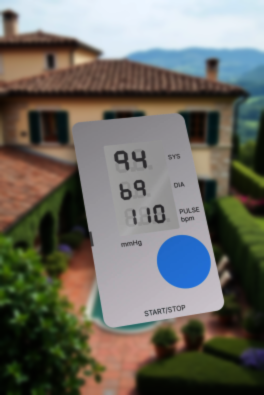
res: 110; bpm
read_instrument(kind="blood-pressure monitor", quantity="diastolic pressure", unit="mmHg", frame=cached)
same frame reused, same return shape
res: 69; mmHg
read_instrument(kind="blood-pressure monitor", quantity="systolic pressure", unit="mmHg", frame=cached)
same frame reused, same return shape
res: 94; mmHg
